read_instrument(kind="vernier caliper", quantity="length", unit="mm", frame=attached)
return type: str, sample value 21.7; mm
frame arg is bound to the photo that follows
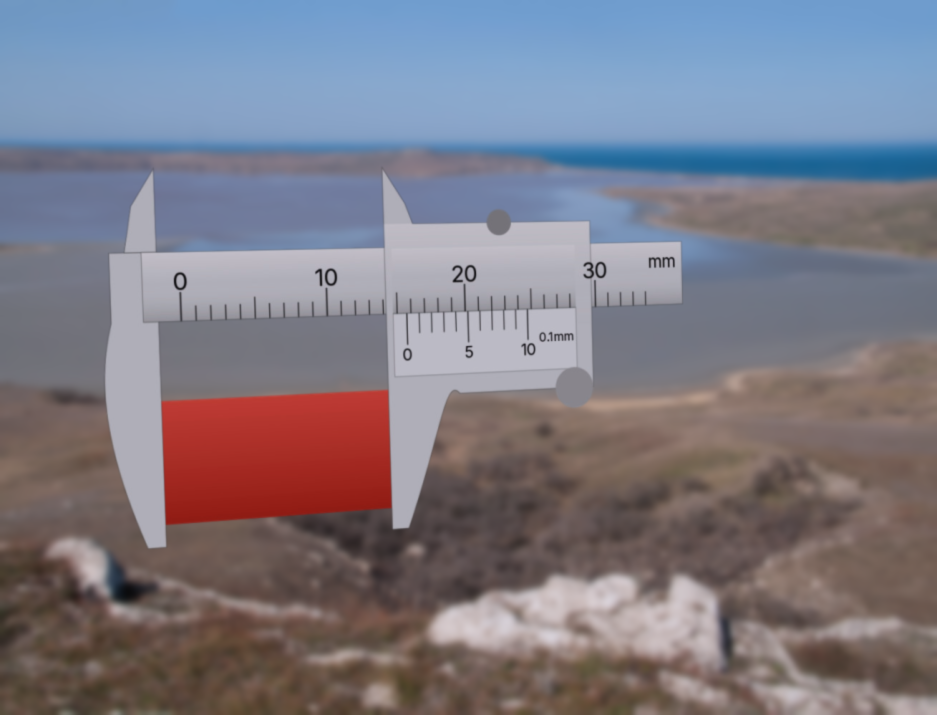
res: 15.7; mm
